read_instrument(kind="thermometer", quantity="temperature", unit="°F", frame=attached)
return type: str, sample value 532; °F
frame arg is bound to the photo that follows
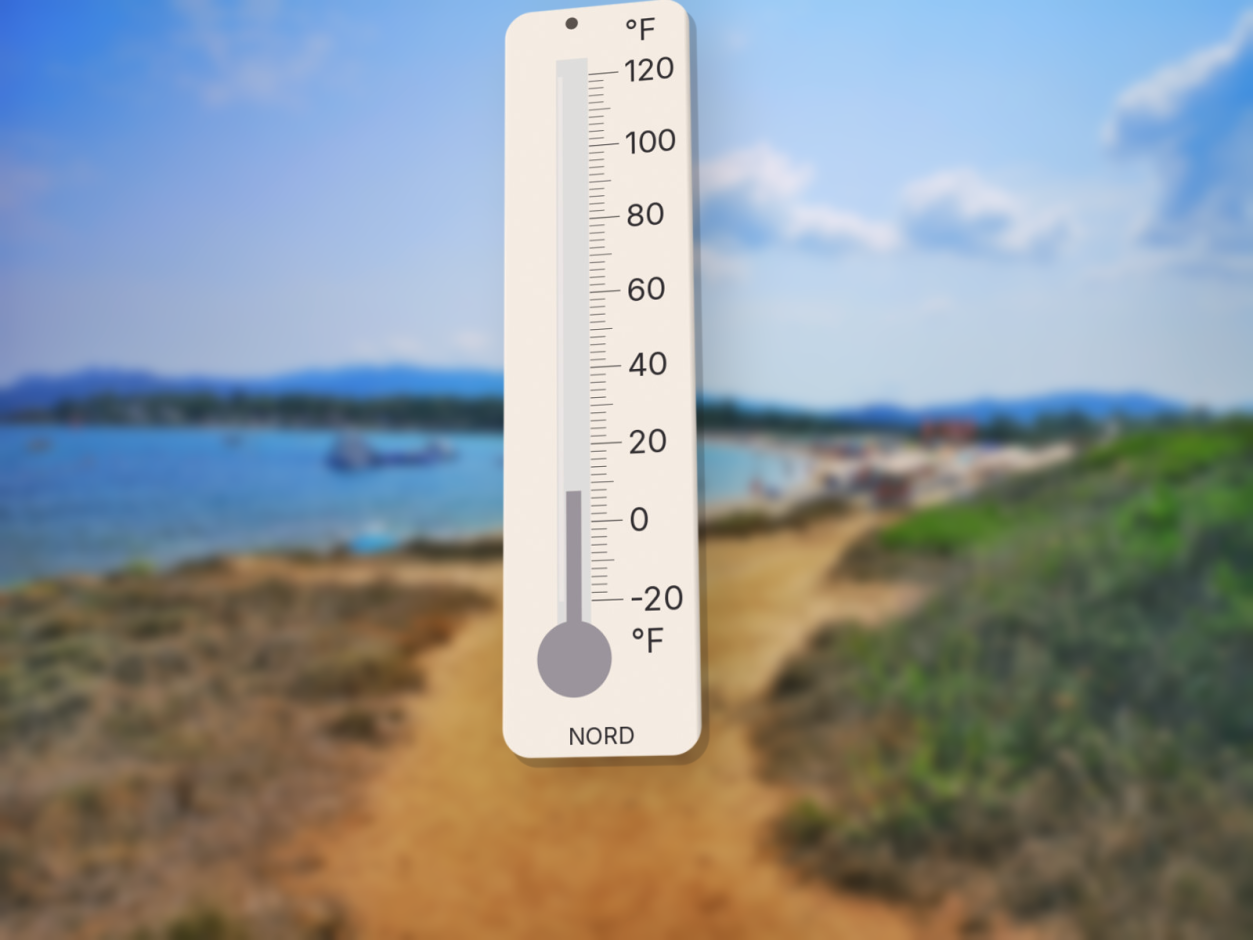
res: 8; °F
